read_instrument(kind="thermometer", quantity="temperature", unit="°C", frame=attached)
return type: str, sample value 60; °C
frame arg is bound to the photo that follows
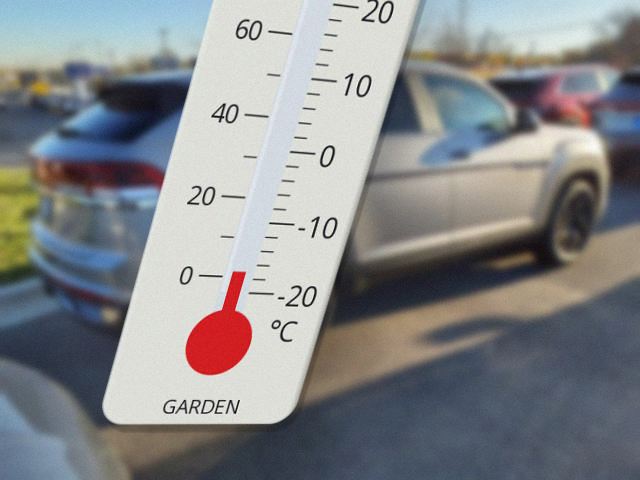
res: -17; °C
